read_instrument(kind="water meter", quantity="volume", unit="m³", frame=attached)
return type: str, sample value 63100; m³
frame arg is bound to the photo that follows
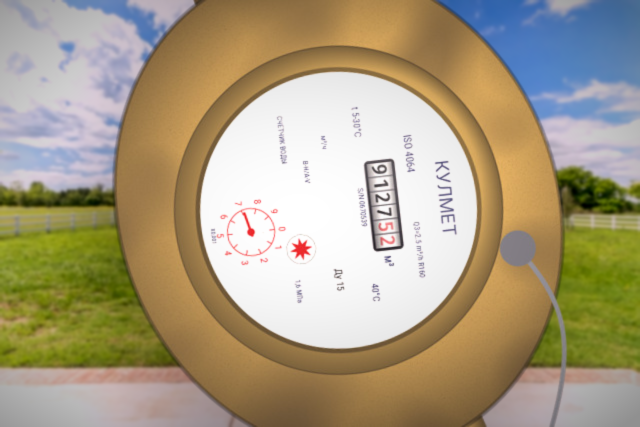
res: 9127.527; m³
